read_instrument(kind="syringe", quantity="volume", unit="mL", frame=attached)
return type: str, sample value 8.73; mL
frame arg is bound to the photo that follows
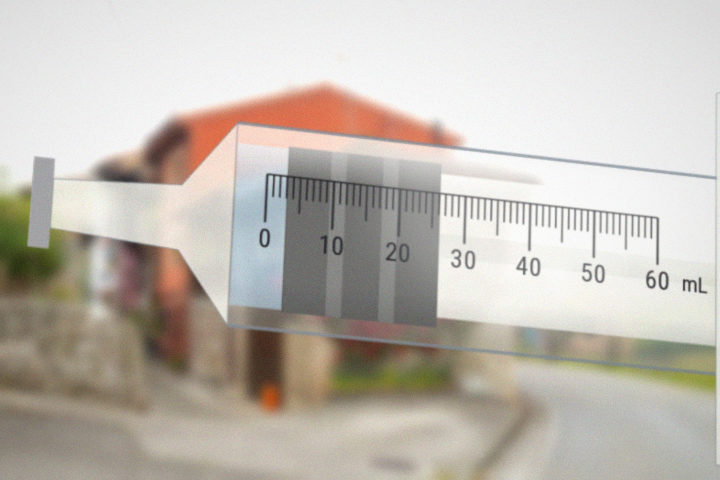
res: 3; mL
